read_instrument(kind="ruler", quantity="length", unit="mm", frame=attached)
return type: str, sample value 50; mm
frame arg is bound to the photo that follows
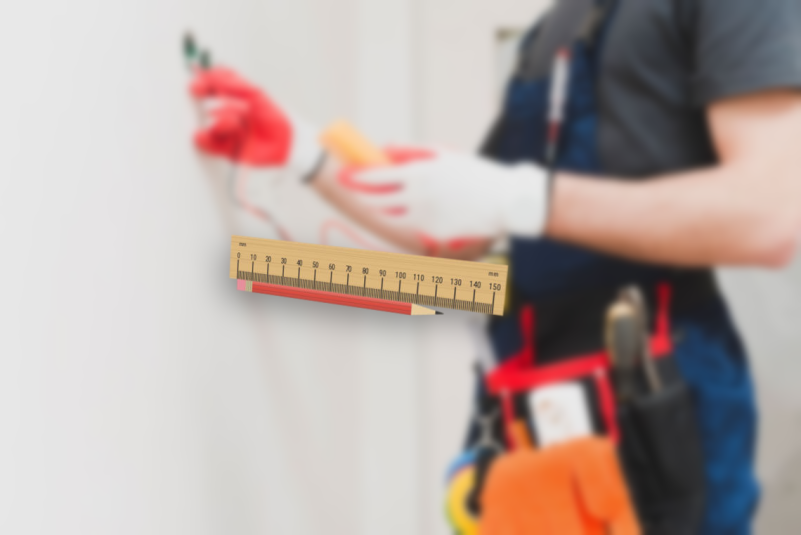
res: 125; mm
